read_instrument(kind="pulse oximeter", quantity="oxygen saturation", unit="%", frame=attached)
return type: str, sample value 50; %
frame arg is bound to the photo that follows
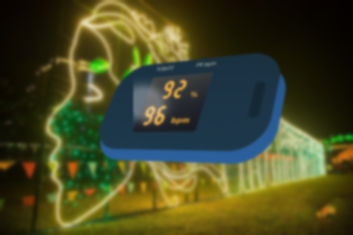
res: 92; %
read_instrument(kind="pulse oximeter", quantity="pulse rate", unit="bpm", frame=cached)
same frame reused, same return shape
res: 96; bpm
